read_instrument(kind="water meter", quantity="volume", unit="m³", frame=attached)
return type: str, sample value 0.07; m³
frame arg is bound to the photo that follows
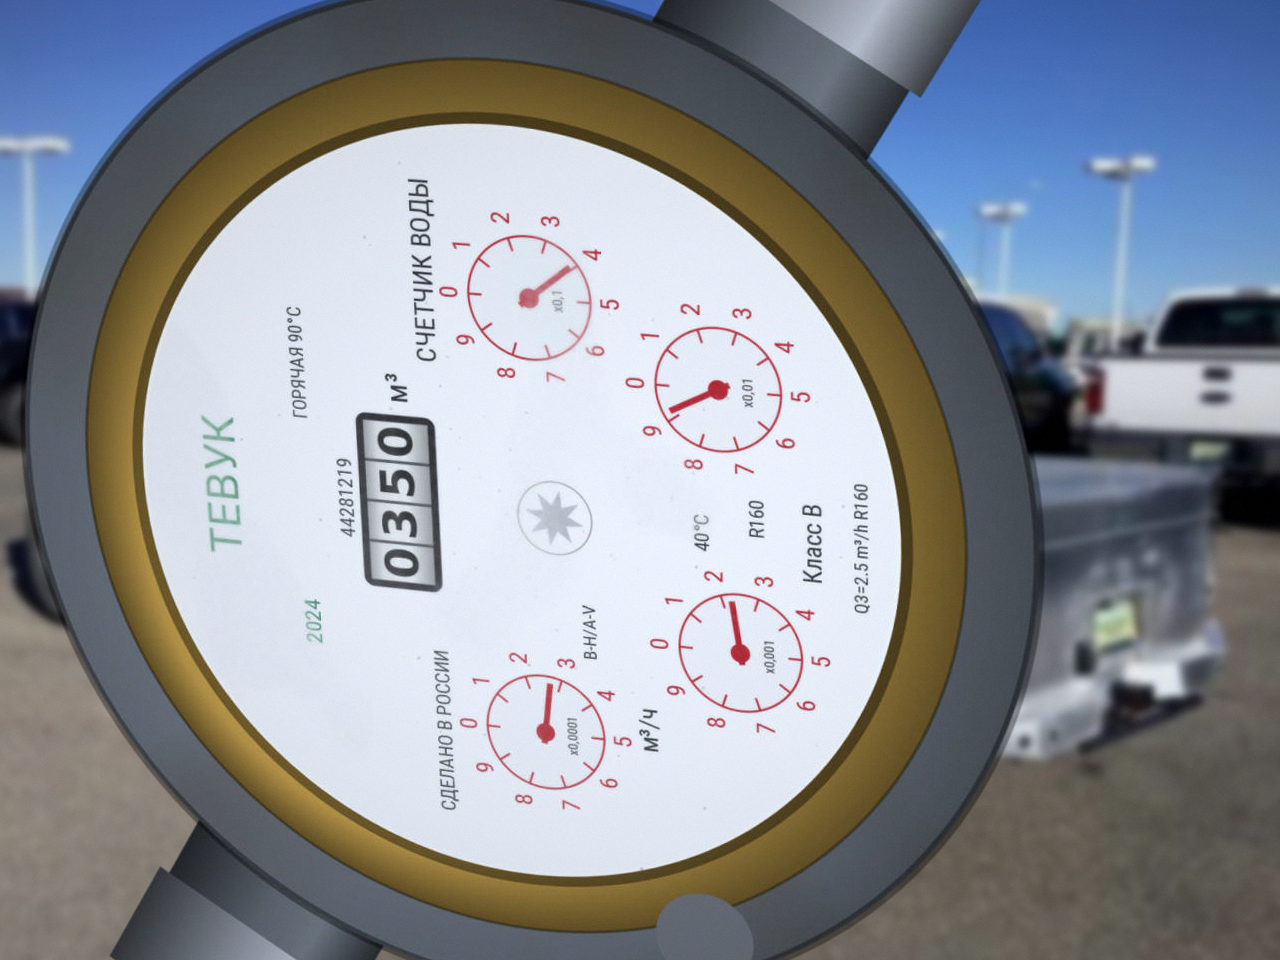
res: 350.3922; m³
